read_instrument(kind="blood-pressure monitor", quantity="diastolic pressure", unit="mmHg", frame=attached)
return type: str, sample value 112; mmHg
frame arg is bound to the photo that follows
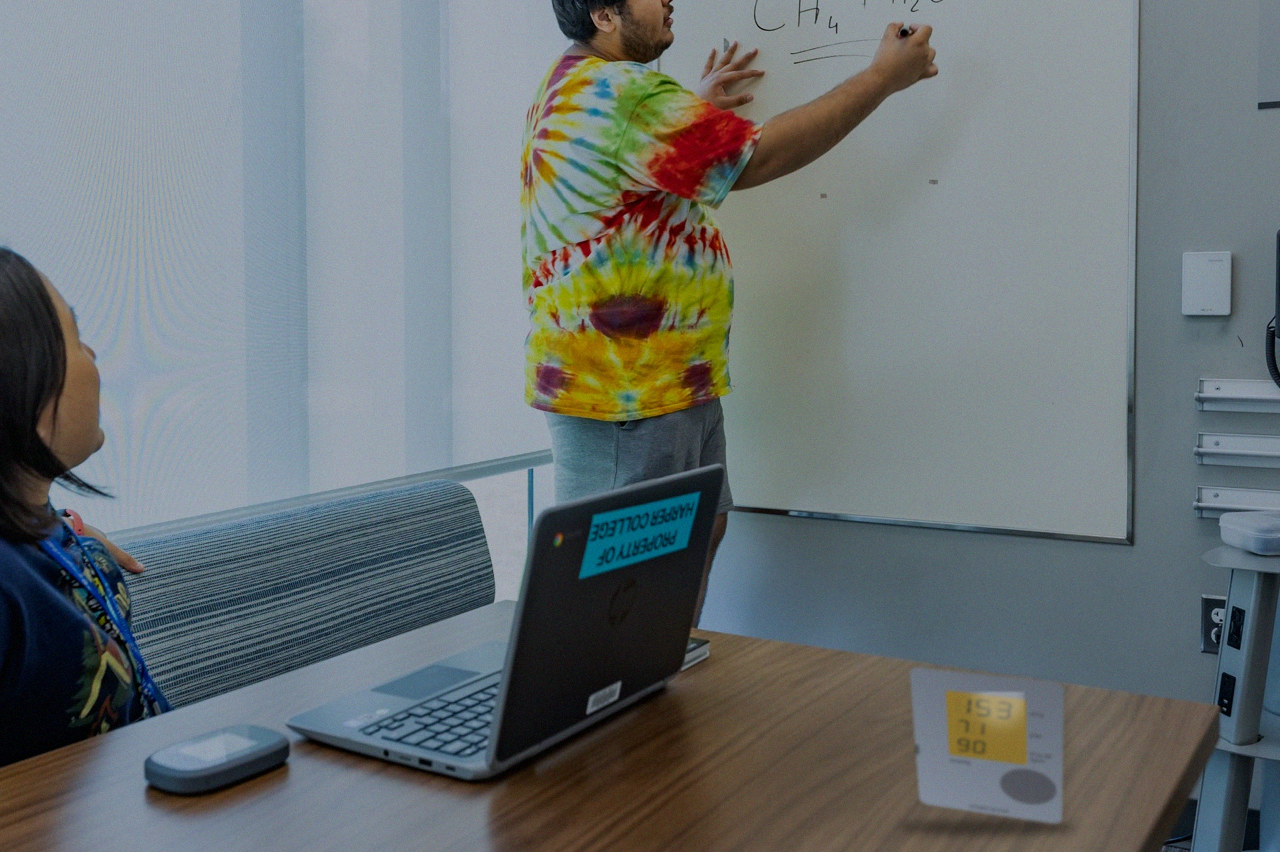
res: 71; mmHg
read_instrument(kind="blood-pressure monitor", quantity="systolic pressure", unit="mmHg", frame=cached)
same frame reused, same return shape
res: 153; mmHg
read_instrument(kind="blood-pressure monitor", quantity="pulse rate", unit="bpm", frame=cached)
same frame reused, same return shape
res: 90; bpm
